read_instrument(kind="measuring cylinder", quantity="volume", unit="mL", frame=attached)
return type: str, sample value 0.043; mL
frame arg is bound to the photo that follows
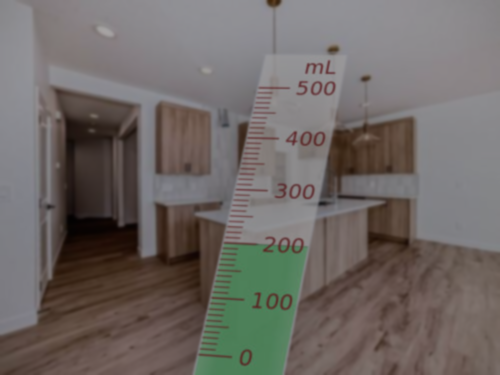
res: 200; mL
